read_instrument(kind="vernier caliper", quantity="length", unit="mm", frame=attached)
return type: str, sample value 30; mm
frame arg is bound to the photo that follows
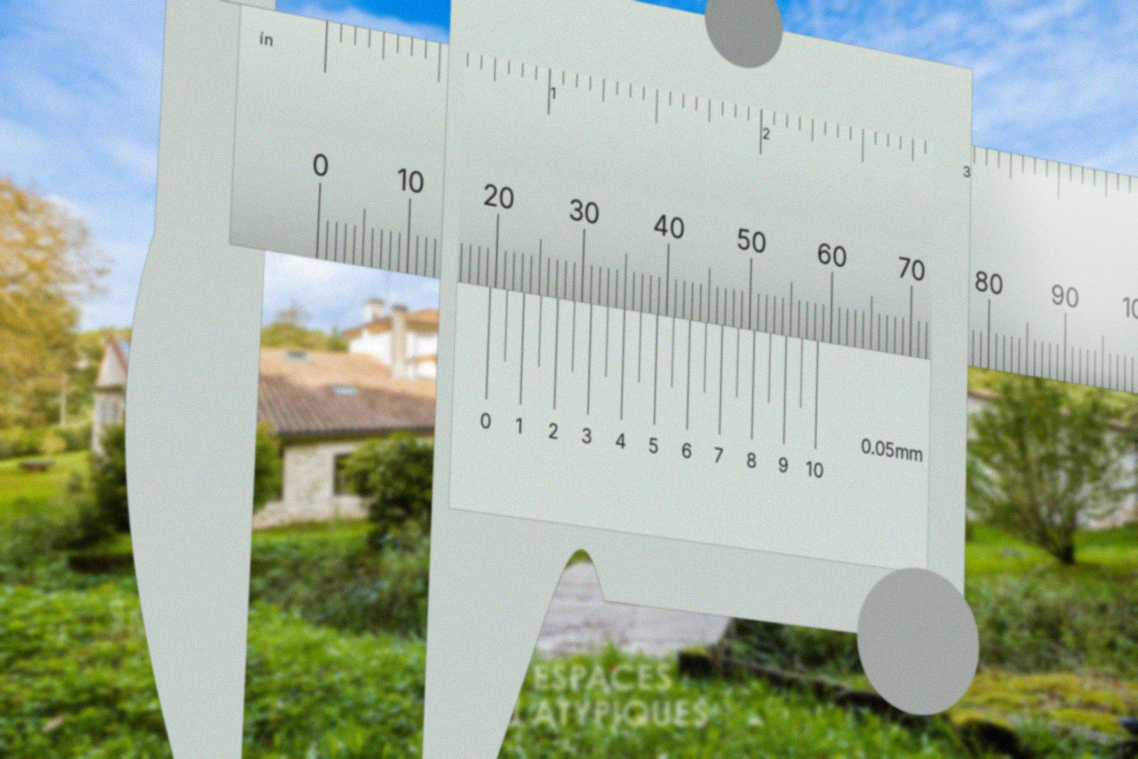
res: 19.4; mm
